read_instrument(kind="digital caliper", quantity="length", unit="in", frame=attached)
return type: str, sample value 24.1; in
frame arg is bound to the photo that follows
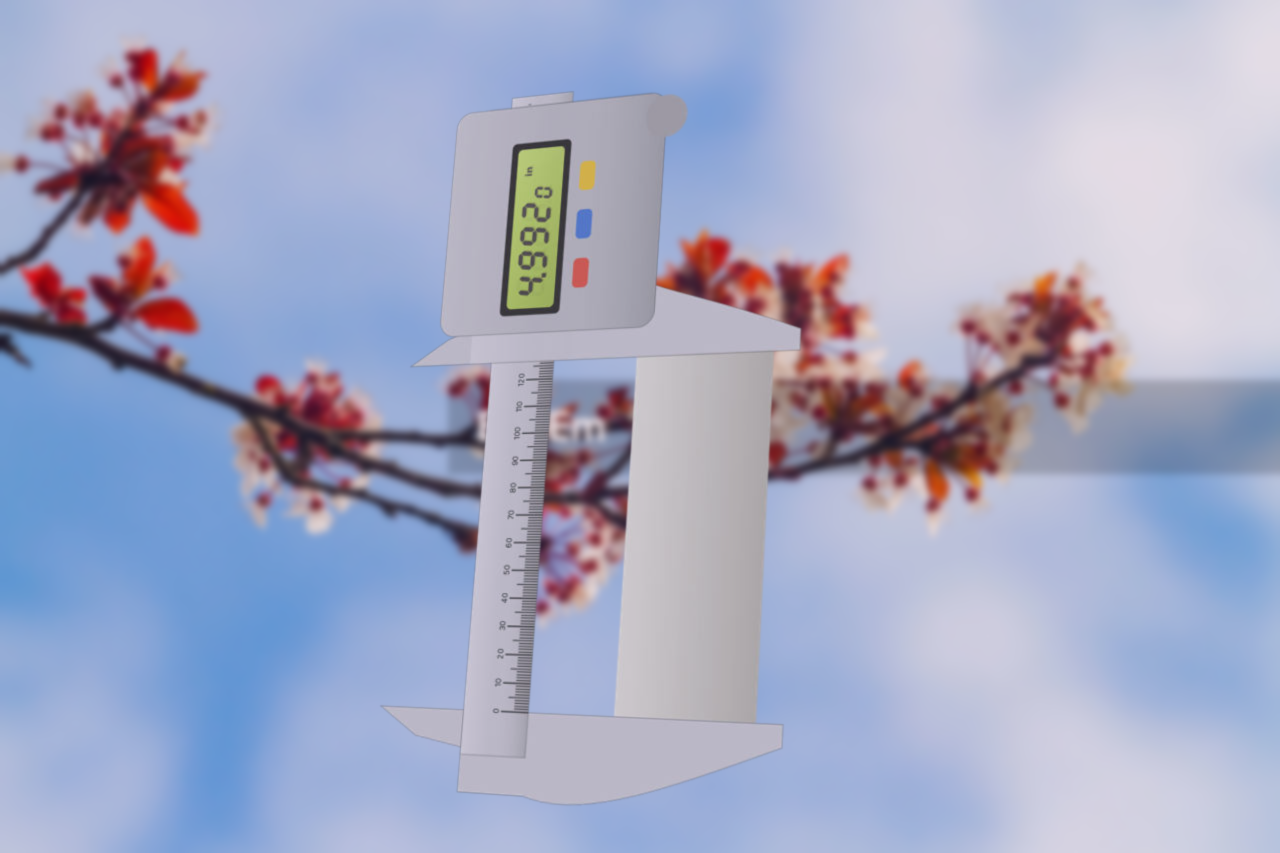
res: 4.9920; in
